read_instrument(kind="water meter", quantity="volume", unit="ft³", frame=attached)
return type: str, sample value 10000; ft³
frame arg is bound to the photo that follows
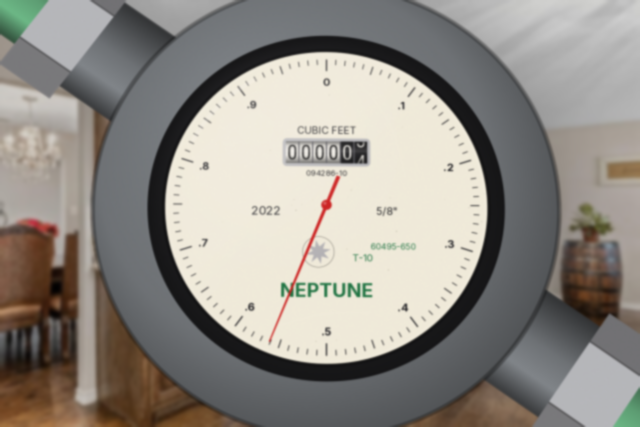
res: 3.56; ft³
